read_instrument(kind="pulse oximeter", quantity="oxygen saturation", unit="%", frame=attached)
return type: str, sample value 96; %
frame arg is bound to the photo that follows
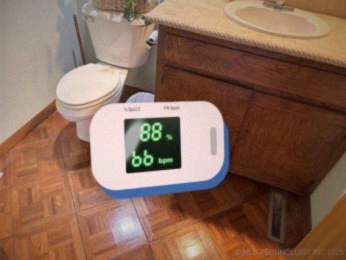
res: 88; %
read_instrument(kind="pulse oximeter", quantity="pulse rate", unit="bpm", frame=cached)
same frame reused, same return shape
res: 66; bpm
